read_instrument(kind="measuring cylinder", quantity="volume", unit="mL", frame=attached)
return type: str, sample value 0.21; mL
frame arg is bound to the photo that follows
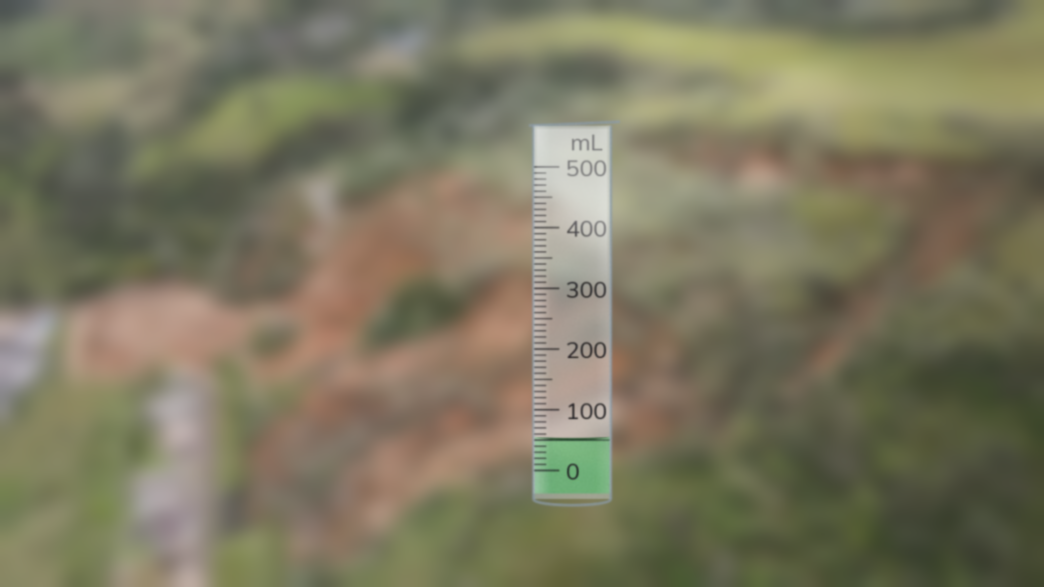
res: 50; mL
